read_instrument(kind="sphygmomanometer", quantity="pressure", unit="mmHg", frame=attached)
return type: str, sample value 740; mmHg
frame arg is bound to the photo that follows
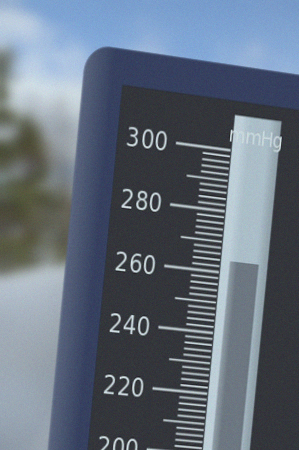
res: 264; mmHg
